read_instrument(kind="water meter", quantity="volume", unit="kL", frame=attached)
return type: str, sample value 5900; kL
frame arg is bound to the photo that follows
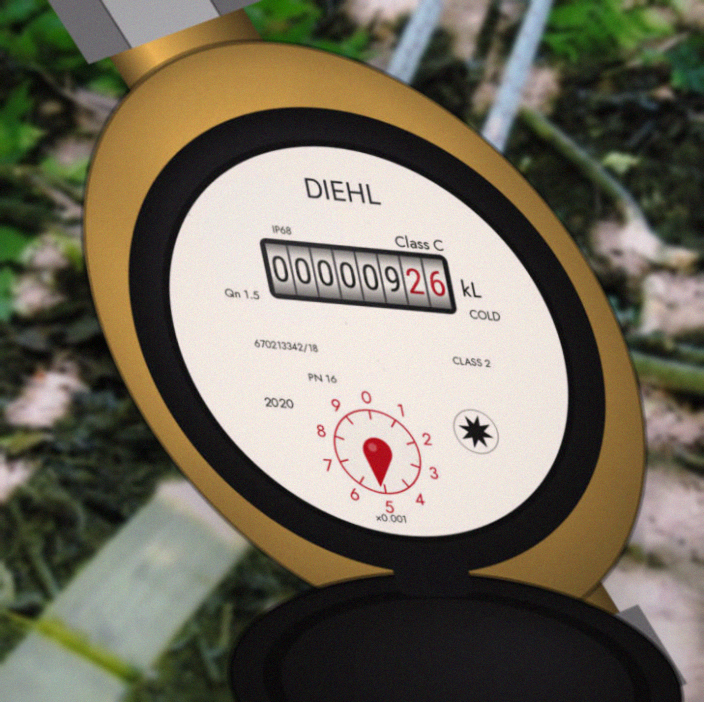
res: 9.265; kL
